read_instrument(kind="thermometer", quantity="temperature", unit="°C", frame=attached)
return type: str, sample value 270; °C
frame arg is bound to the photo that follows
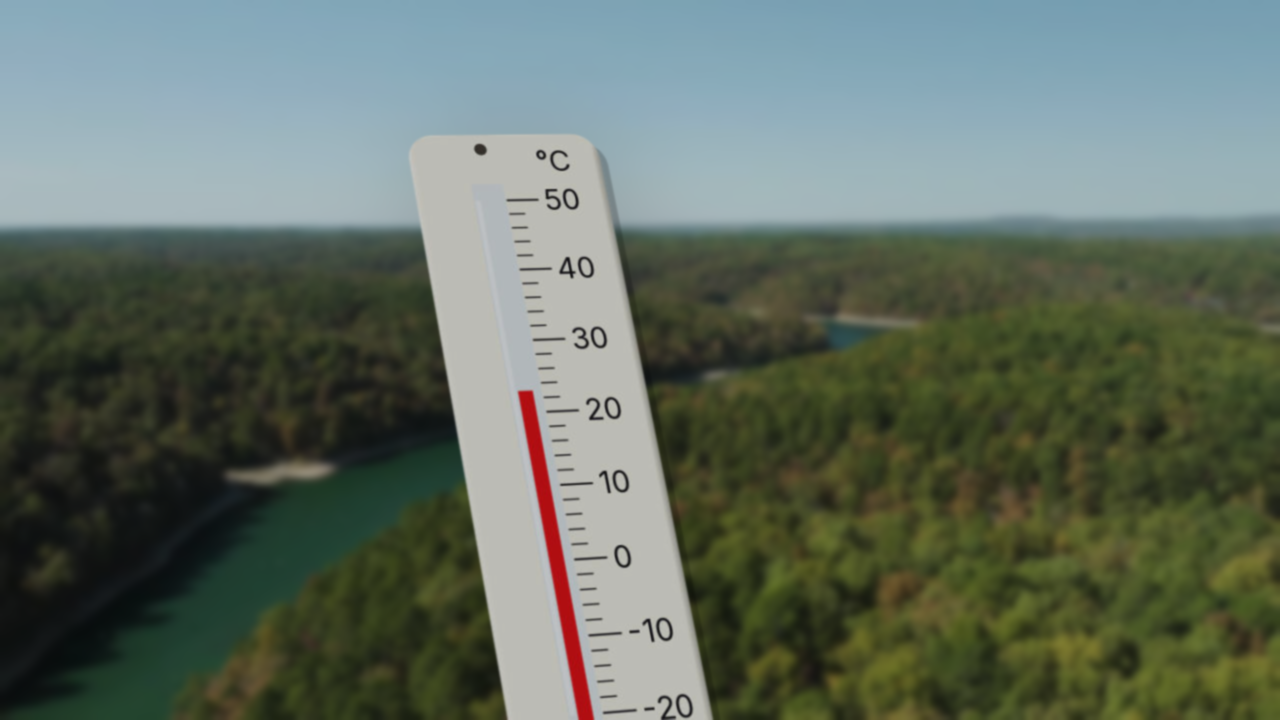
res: 23; °C
